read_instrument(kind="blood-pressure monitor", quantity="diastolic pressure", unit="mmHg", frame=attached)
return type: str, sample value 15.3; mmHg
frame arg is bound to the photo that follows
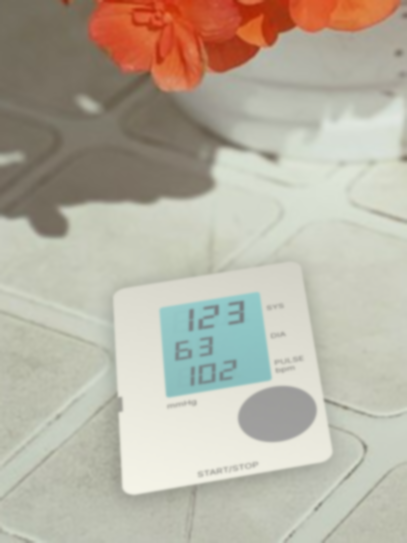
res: 63; mmHg
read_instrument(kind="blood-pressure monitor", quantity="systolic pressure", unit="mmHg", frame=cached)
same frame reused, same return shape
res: 123; mmHg
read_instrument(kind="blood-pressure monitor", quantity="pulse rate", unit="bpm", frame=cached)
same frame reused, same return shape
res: 102; bpm
